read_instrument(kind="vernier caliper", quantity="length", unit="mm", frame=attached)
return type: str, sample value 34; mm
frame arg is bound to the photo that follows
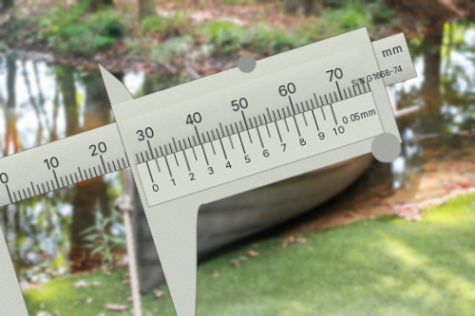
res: 28.5; mm
